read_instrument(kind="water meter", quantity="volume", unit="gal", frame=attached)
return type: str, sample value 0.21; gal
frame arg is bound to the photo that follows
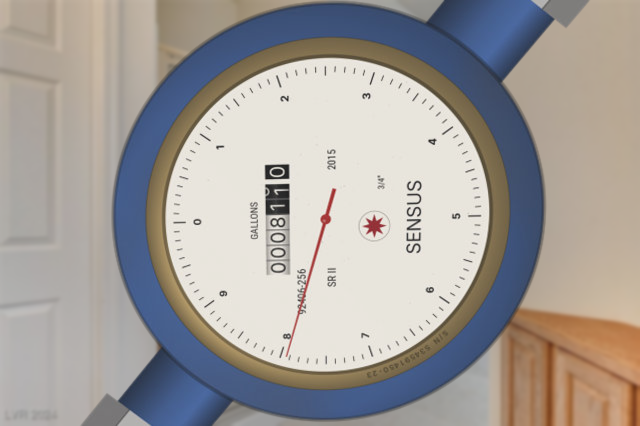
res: 8107.9; gal
